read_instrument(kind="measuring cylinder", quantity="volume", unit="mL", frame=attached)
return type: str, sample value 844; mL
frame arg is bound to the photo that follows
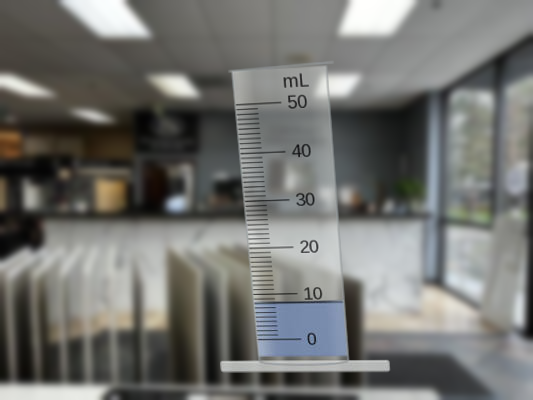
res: 8; mL
